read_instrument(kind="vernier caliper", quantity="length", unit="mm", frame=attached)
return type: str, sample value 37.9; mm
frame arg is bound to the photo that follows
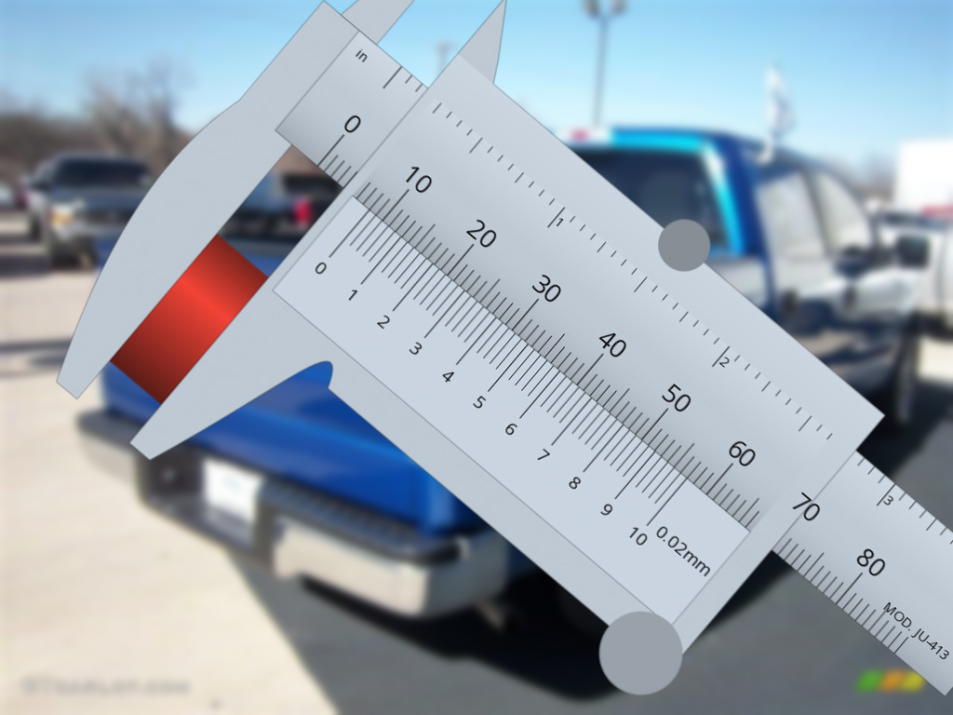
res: 8.0; mm
